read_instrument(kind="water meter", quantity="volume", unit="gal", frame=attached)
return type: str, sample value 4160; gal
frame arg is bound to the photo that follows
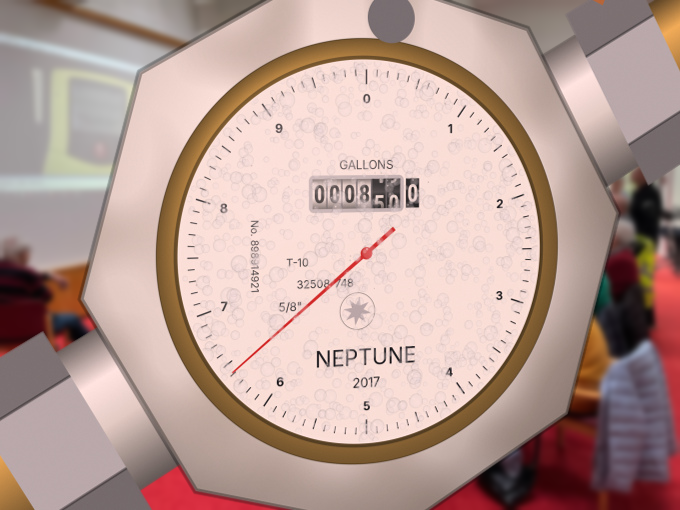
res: 8496.4; gal
